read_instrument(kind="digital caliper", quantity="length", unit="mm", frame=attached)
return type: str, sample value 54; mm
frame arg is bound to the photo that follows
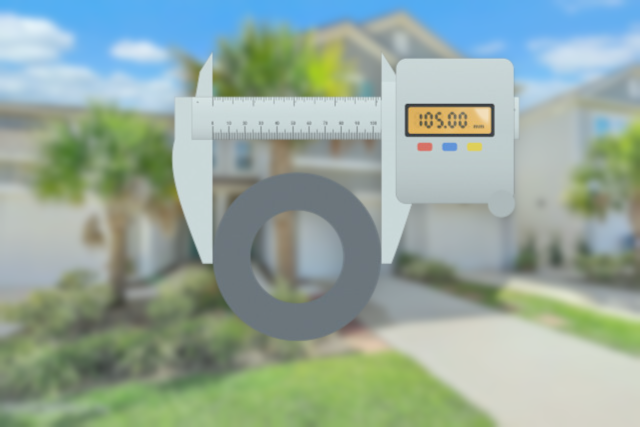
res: 105.00; mm
